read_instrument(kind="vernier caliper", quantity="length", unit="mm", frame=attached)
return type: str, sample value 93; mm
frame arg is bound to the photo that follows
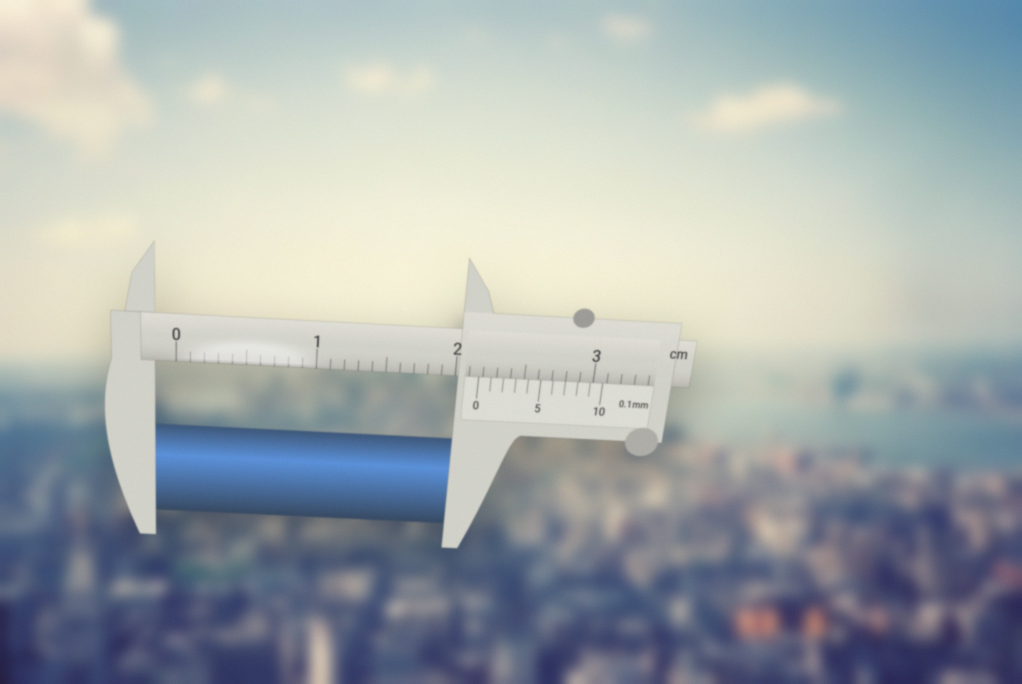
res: 21.7; mm
